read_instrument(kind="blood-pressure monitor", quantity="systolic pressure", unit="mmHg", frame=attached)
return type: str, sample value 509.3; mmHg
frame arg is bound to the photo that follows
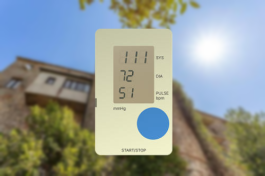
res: 111; mmHg
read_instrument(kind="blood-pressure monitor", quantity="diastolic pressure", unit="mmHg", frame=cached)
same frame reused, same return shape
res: 72; mmHg
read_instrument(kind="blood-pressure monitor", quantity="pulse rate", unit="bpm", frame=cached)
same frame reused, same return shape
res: 51; bpm
